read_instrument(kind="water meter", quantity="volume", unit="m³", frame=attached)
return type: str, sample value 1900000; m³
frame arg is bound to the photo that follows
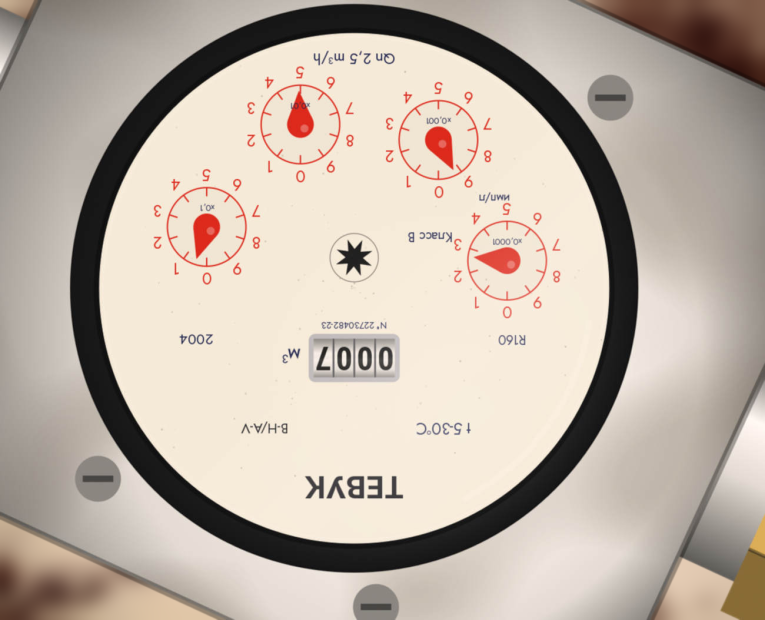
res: 7.0492; m³
